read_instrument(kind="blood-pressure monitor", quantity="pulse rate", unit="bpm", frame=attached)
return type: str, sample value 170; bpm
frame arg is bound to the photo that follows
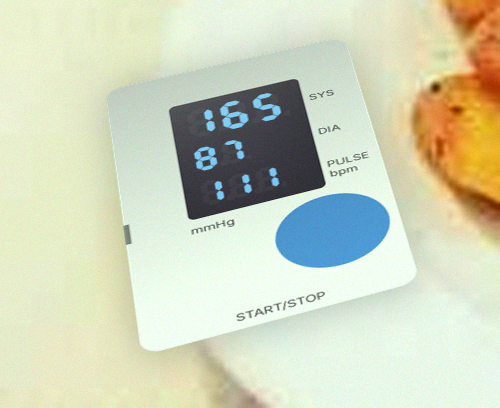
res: 111; bpm
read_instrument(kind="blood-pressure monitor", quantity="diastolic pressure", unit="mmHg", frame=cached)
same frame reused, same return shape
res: 87; mmHg
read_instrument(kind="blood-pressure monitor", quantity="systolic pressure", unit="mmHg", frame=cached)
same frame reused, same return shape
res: 165; mmHg
